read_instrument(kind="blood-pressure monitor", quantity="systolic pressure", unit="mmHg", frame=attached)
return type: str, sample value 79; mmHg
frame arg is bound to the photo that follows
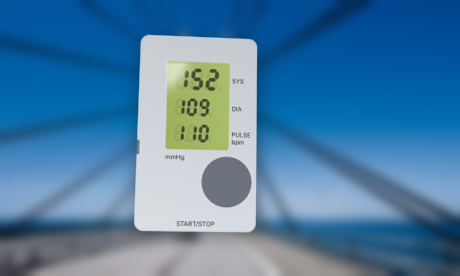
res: 152; mmHg
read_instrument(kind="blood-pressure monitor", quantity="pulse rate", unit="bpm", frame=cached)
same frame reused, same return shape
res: 110; bpm
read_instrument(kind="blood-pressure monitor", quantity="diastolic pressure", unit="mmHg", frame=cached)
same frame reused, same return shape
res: 109; mmHg
